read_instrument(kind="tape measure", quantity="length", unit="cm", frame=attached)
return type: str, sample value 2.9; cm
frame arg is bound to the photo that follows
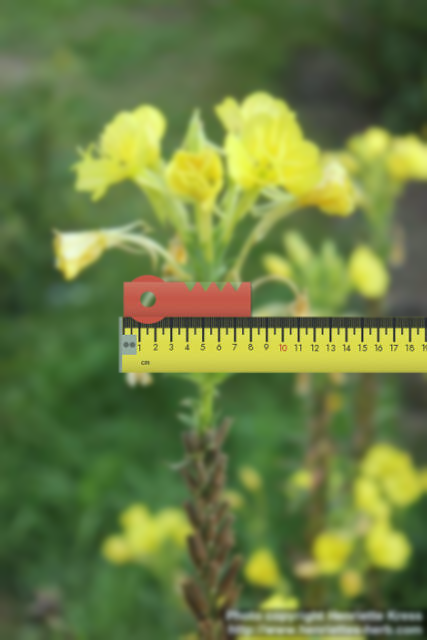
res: 8; cm
